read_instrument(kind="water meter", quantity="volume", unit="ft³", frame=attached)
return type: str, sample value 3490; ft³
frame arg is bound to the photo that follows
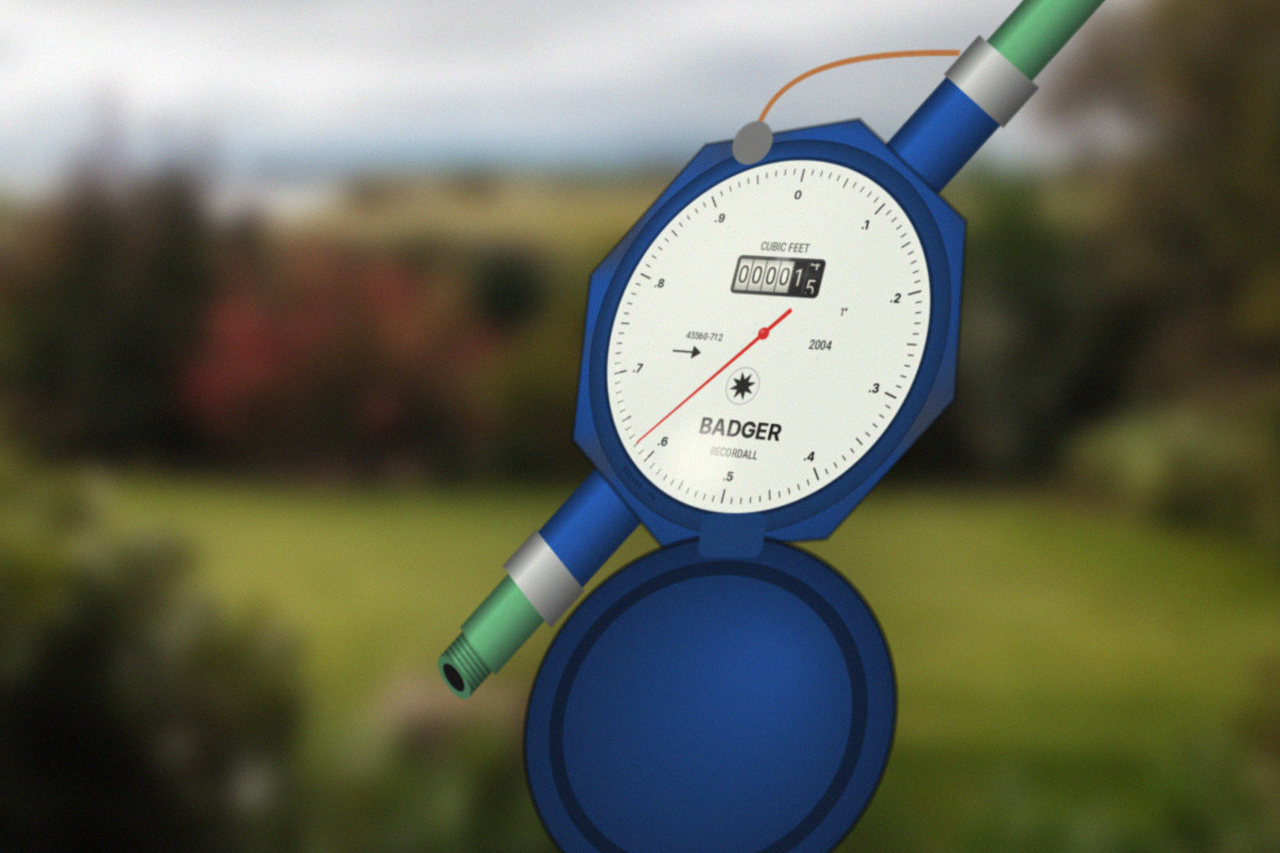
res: 14.62; ft³
